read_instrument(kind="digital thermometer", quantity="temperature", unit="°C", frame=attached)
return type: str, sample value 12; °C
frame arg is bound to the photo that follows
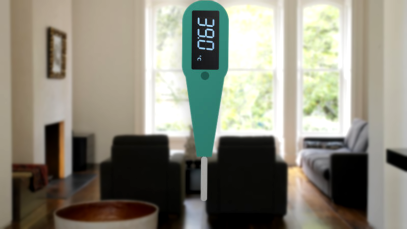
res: 39.0; °C
